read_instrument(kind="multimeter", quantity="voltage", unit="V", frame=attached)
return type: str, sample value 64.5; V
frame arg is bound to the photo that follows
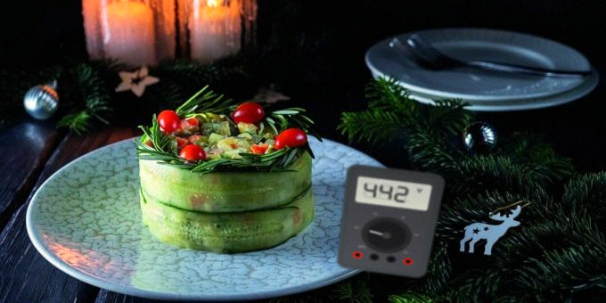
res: 442; V
